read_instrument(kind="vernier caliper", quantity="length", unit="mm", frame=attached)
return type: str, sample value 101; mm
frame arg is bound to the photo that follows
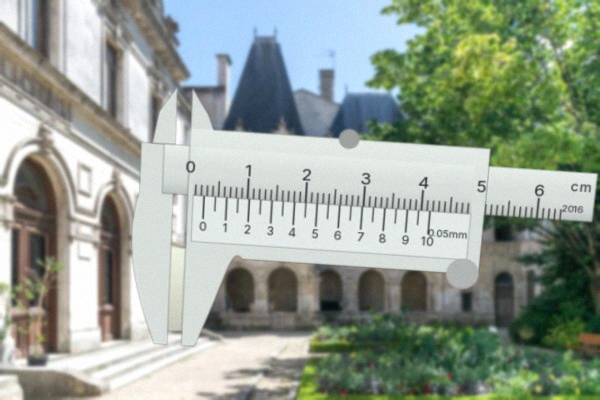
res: 2.5; mm
